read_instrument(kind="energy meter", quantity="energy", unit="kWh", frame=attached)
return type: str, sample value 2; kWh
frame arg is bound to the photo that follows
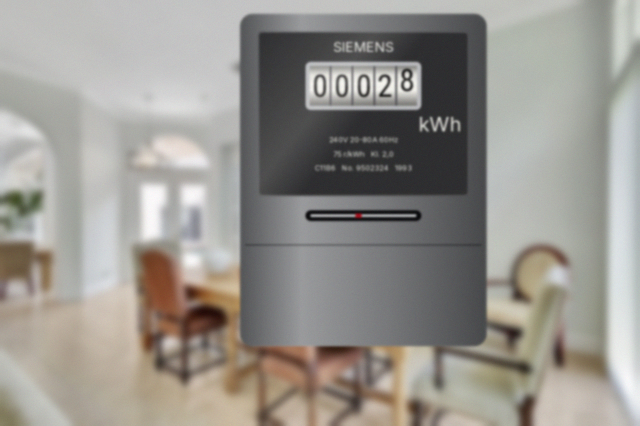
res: 28; kWh
